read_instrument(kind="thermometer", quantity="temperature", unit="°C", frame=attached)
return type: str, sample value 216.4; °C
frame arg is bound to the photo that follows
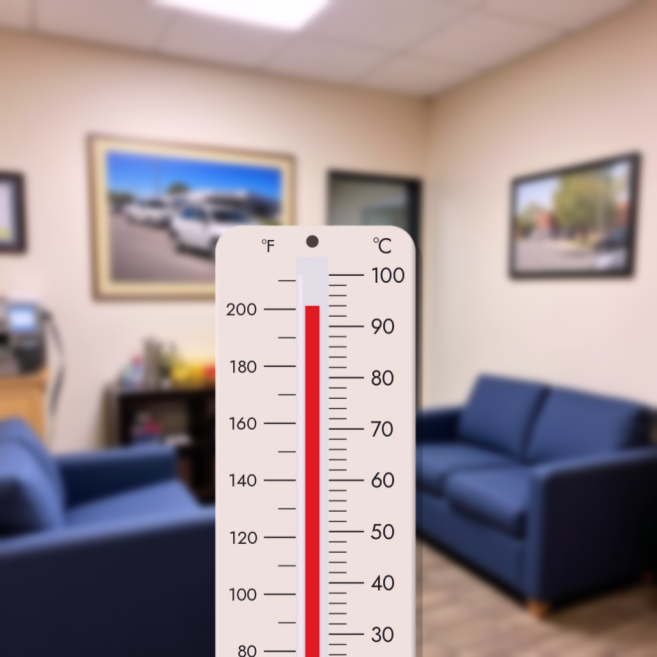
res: 94; °C
